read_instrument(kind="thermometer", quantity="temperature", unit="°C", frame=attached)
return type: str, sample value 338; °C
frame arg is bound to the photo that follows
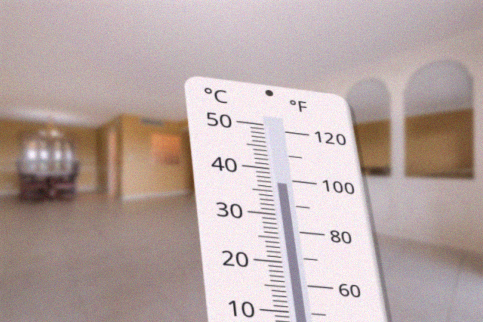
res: 37; °C
